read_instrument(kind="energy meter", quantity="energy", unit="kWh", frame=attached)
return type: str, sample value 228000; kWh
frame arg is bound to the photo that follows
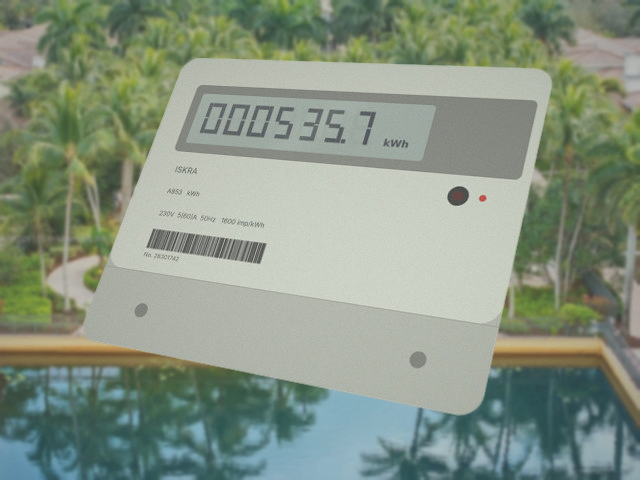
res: 535.7; kWh
